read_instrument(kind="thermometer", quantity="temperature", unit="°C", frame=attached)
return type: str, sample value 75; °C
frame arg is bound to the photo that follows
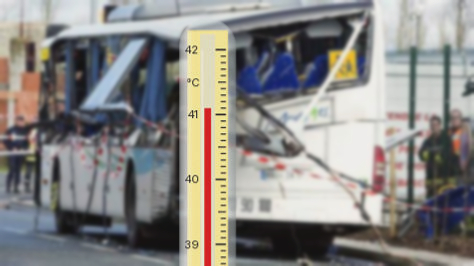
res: 41.1; °C
